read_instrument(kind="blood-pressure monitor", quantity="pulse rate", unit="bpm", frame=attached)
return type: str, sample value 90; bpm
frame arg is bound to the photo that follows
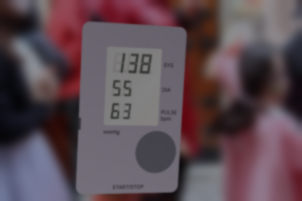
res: 63; bpm
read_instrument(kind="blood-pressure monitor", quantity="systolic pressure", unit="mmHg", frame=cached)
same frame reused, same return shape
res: 138; mmHg
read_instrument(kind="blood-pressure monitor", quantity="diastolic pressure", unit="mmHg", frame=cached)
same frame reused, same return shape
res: 55; mmHg
